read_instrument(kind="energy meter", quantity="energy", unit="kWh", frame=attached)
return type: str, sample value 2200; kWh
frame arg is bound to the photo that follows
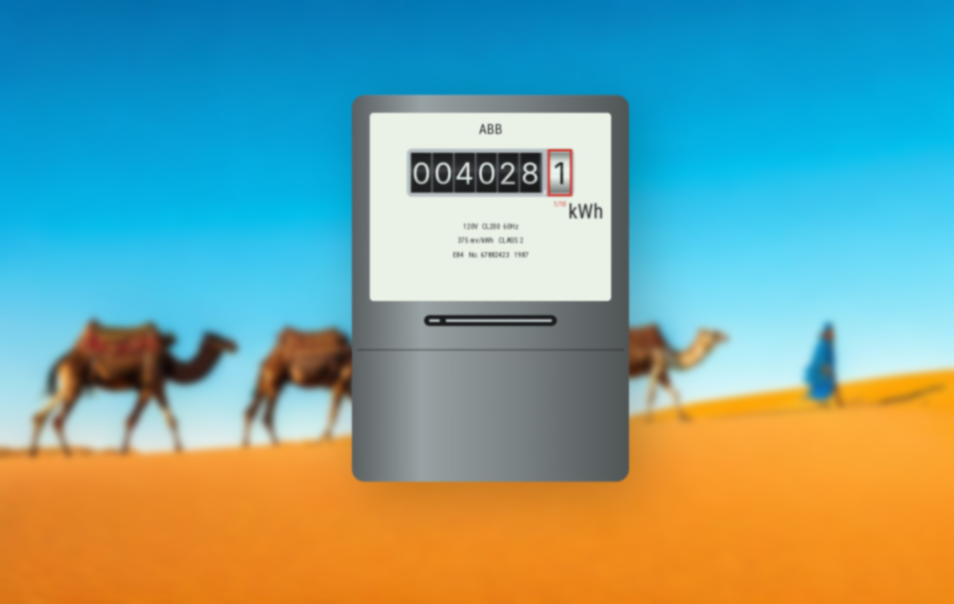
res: 4028.1; kWh
